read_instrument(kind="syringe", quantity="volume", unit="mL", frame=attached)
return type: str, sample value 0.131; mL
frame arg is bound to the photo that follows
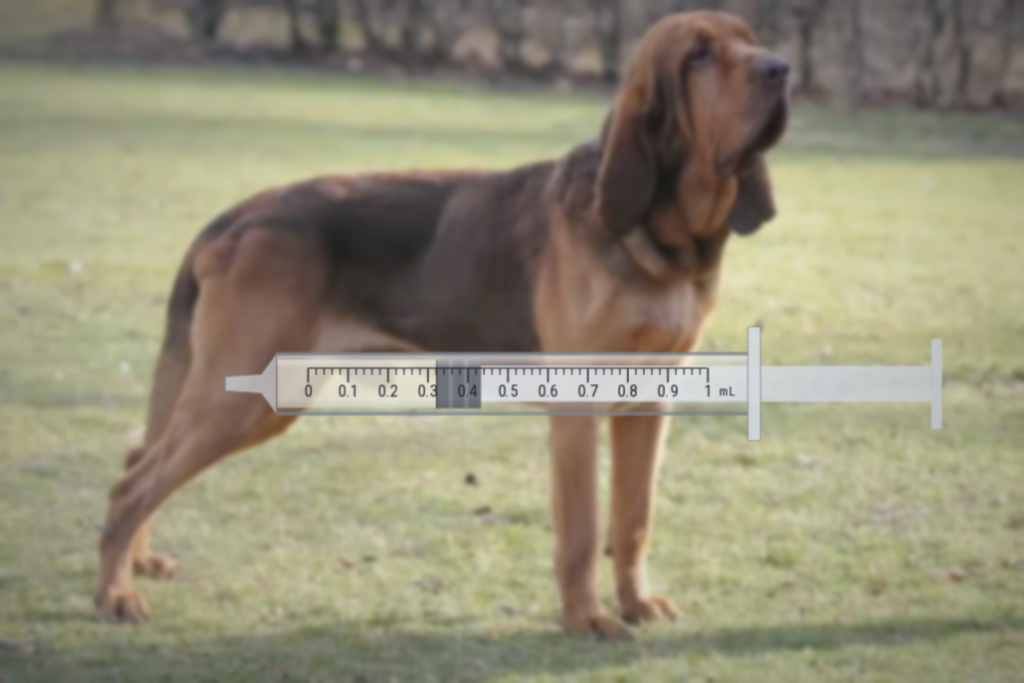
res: 0.32; mL
